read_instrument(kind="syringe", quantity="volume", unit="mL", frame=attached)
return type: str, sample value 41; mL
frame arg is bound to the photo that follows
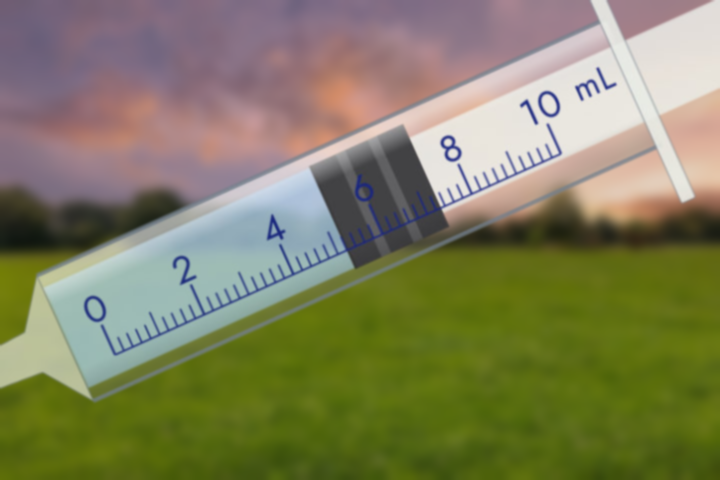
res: 5.2; mL
